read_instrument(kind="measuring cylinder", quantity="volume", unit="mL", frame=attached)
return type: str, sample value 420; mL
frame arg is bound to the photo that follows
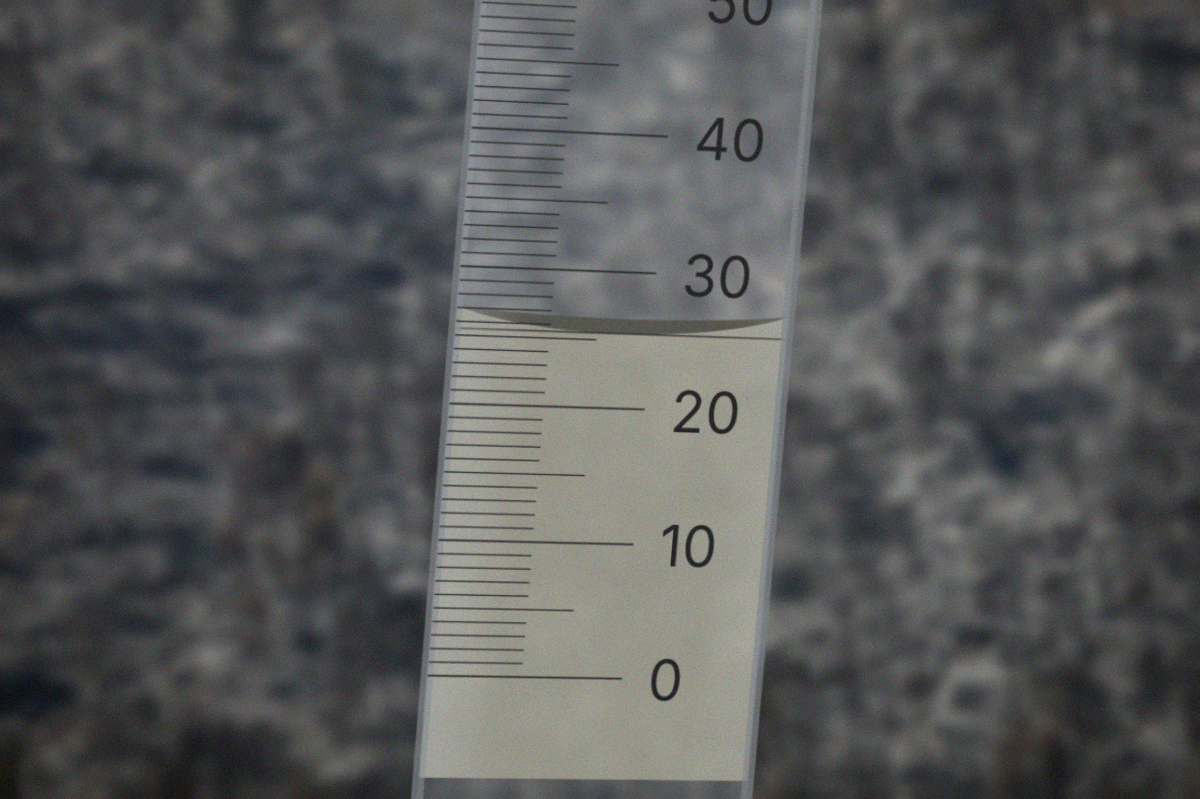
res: 25.5; mL
